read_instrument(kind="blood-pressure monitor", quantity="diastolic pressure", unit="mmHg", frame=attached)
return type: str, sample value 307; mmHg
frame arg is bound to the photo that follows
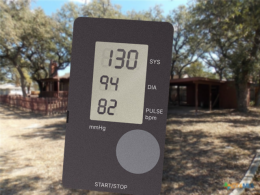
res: 94; mmHg
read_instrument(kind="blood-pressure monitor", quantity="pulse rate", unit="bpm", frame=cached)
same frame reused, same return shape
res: 82; bpm
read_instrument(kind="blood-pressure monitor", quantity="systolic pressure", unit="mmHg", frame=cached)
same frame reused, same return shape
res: 130; mmHg
